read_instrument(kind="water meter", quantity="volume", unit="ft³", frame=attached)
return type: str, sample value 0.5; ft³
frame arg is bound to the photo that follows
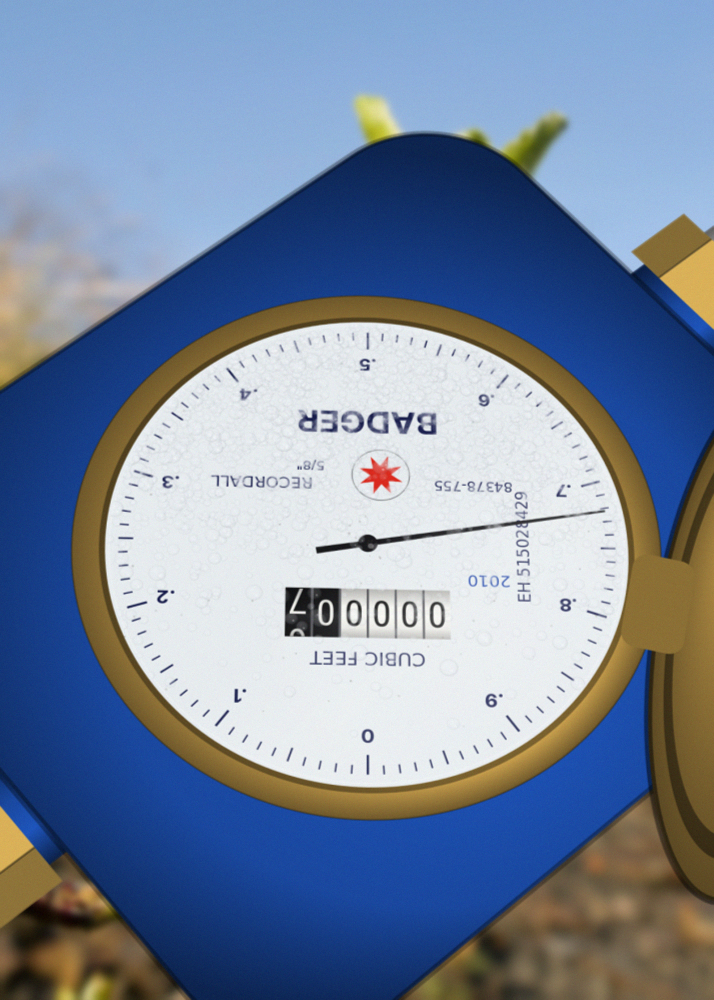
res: 6.72; ft³
